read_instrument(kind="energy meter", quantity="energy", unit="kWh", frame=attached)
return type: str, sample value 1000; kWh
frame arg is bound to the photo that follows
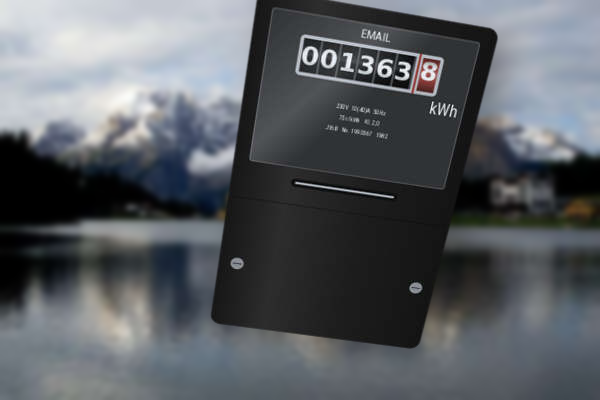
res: 1363.8; kWh
